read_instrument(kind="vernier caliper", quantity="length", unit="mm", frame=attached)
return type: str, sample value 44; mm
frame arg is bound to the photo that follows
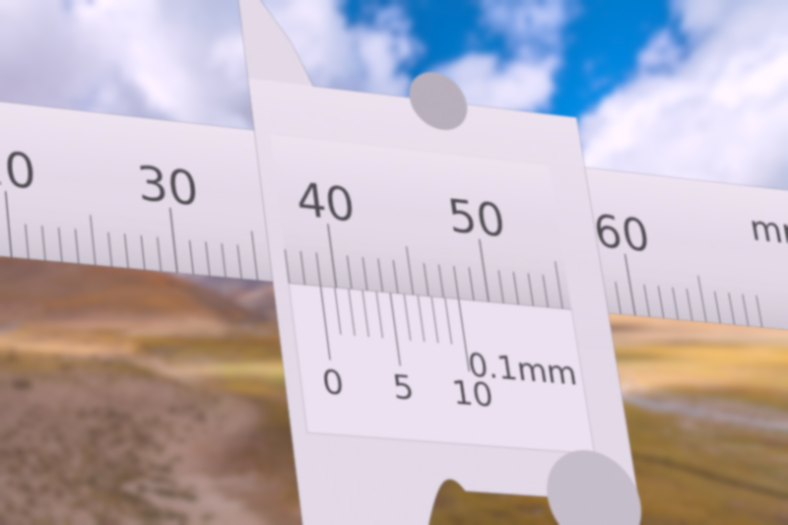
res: 39.0; mm
